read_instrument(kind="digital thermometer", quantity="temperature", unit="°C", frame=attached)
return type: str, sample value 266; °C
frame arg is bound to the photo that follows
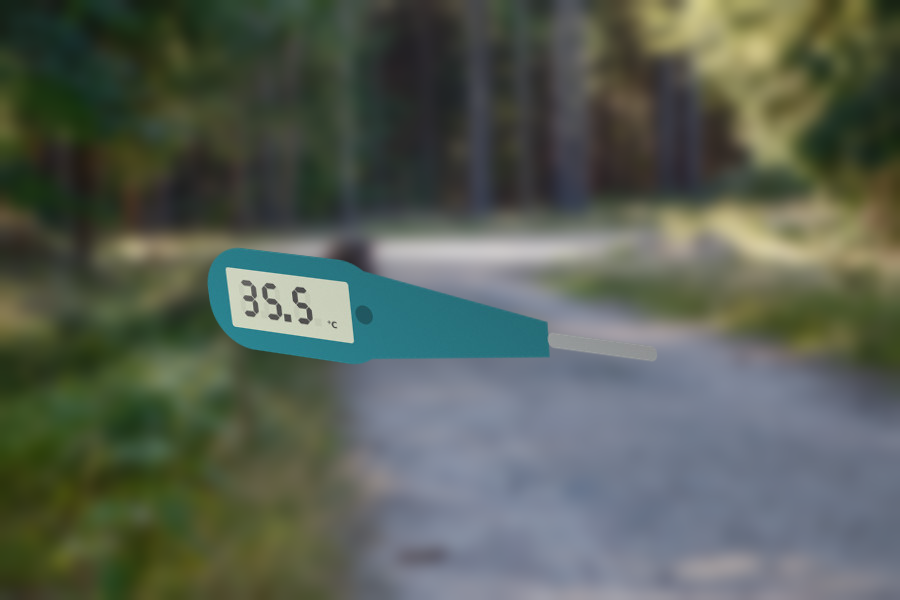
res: 35.5; °C
